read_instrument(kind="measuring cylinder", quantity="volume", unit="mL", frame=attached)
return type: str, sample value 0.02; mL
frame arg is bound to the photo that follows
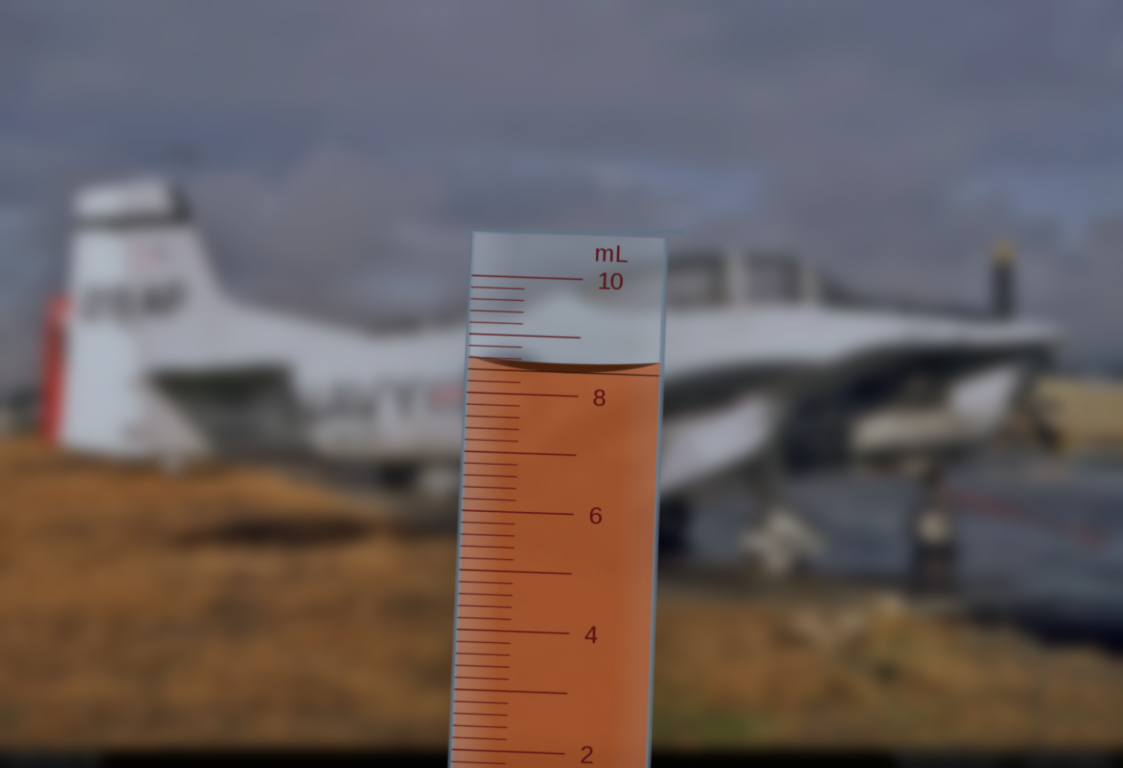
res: 8.4; mL
